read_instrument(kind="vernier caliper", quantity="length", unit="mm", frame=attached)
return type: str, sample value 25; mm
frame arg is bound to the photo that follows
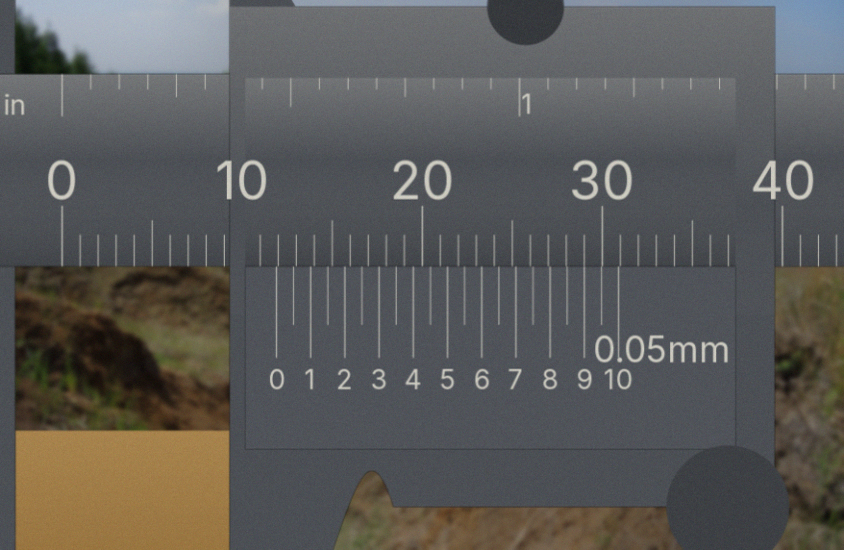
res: 11.9; mm
